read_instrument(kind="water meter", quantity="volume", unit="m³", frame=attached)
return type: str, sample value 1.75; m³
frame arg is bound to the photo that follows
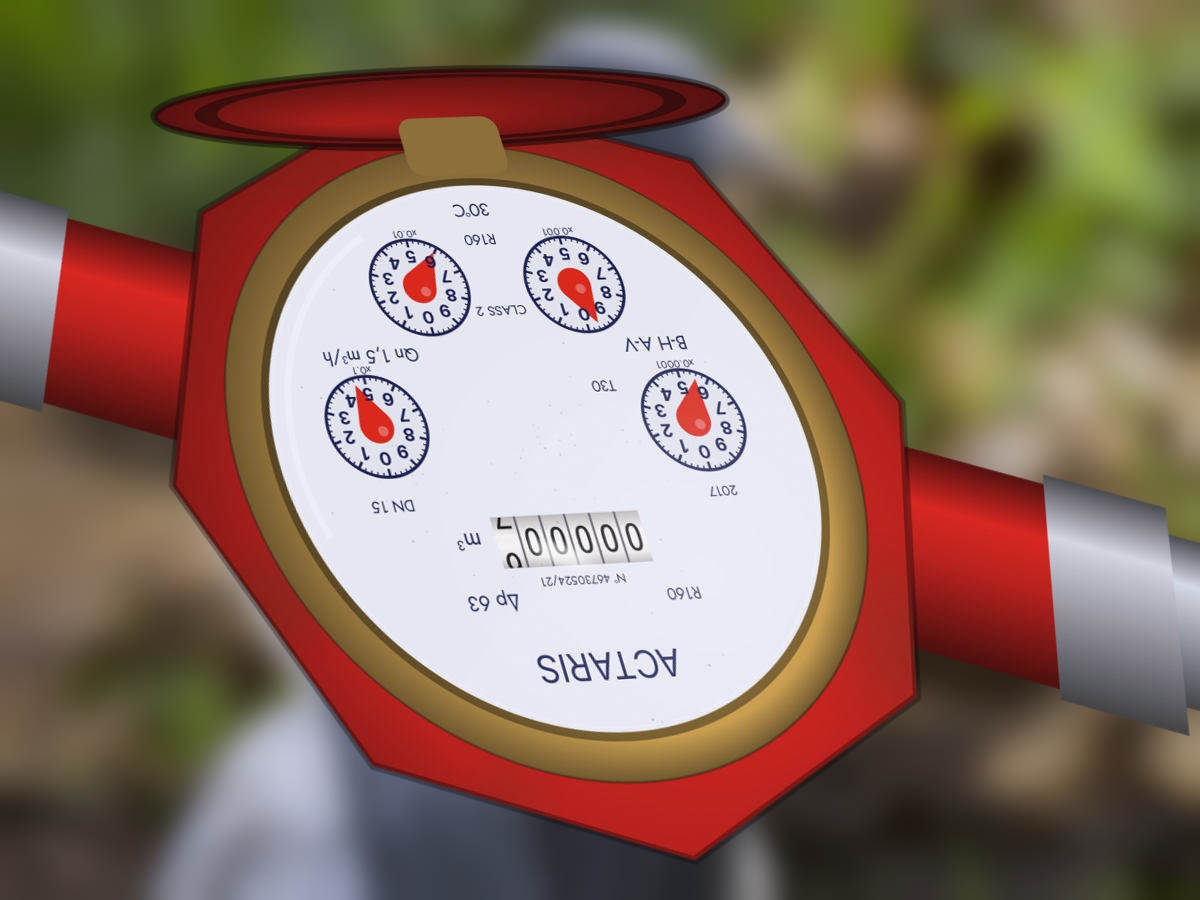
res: 6.4595; m³
